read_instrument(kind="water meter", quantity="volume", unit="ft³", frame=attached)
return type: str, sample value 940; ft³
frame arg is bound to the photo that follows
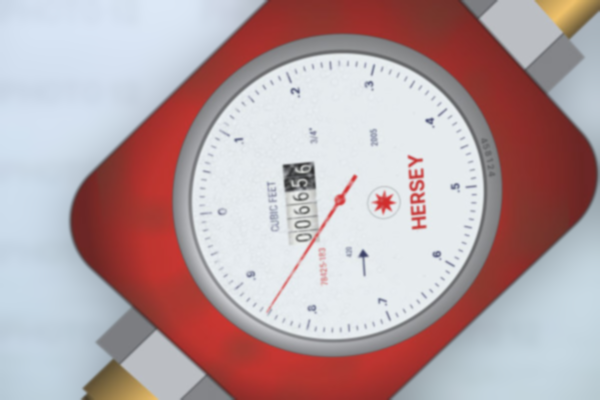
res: 6655.85; ft³
